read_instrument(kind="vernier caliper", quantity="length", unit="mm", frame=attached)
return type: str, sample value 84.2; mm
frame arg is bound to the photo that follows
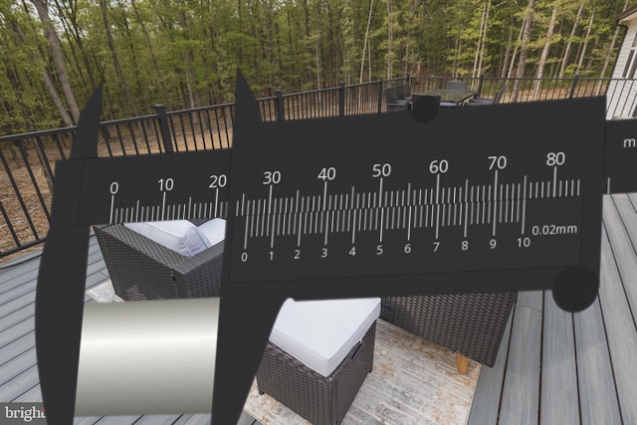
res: 26.0; mm
